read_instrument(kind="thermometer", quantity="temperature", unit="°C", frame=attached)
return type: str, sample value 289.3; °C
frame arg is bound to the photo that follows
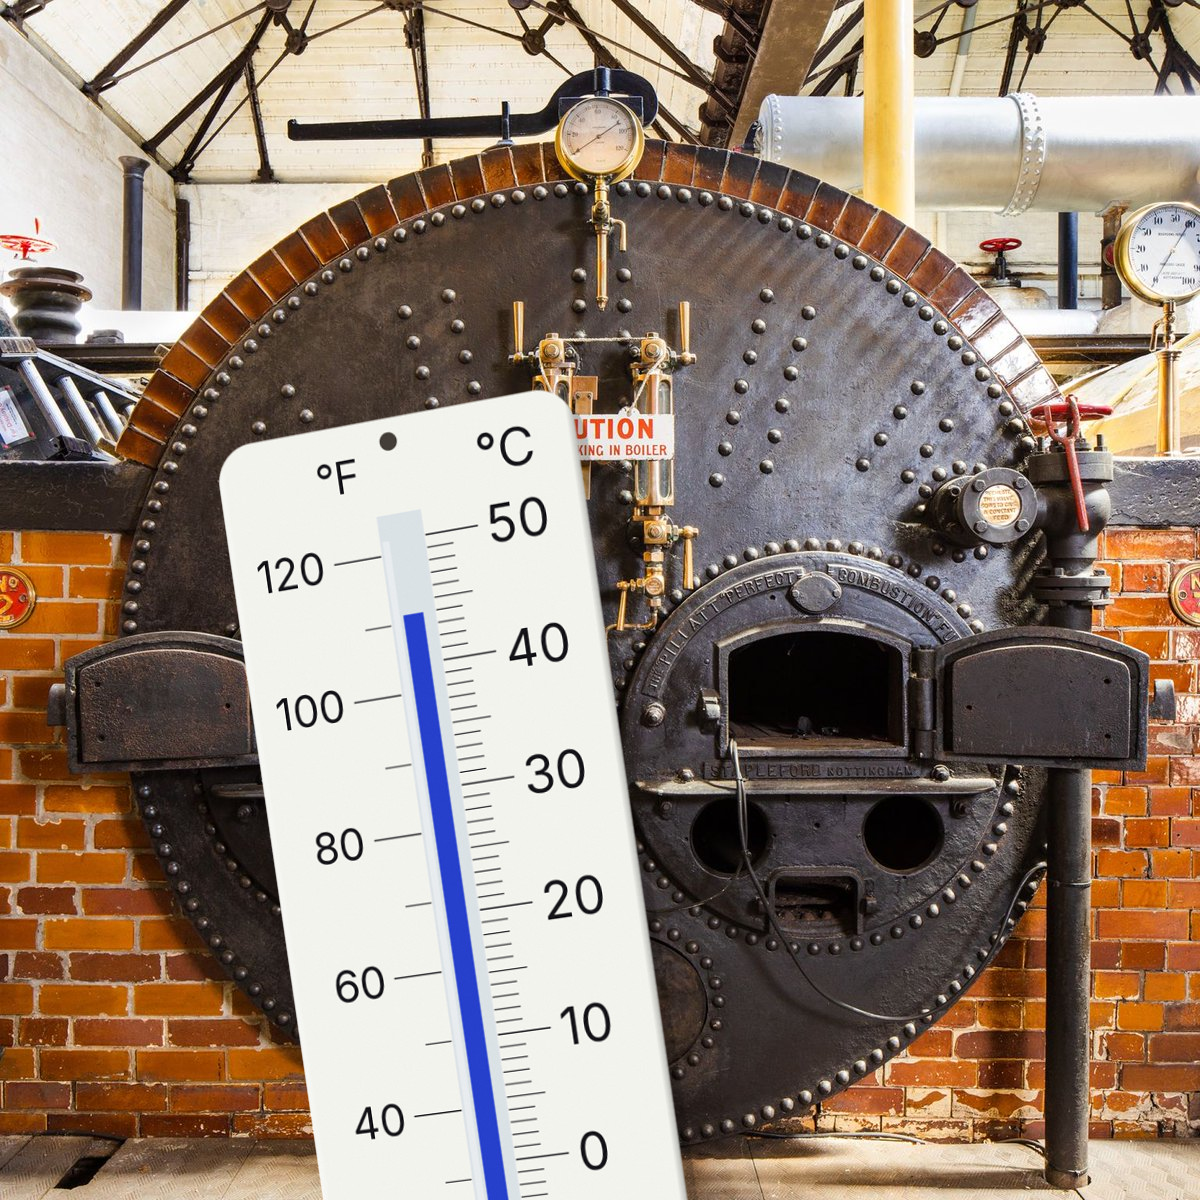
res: 44; °C
